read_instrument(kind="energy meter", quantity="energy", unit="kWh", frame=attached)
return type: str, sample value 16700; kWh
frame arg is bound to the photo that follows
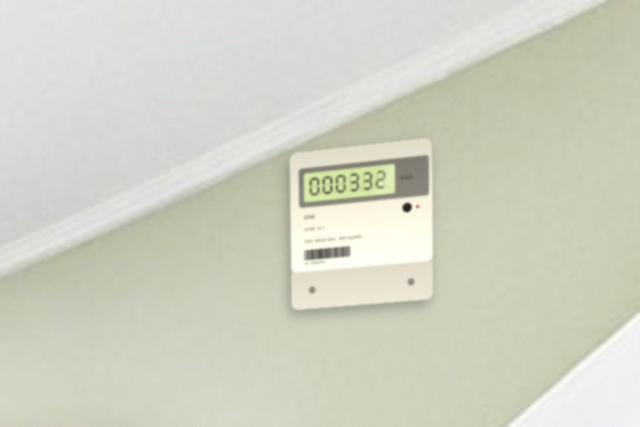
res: 332; kWh
